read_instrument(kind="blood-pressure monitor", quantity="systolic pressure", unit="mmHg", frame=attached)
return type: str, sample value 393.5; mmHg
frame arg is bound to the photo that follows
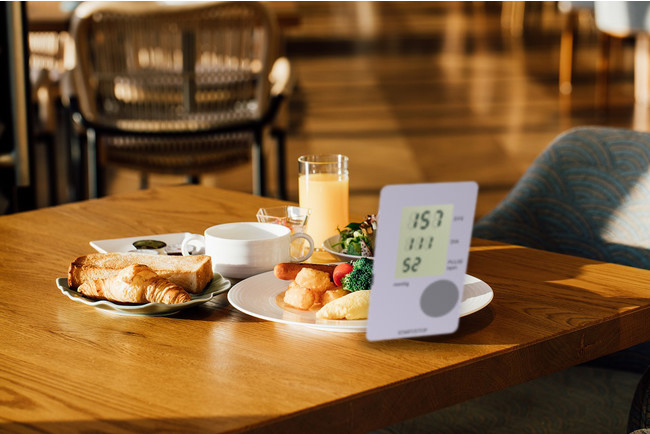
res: 157; mmHg
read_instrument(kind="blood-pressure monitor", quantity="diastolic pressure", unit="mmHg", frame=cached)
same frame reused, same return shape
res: 111; mmHg
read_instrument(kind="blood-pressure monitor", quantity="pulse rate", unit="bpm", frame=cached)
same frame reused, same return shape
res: 52; bpm
